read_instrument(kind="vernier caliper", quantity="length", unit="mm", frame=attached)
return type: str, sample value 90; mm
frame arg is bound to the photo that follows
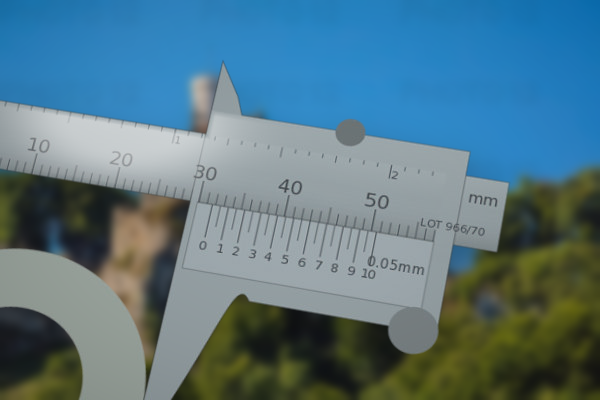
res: 31.6; mm
